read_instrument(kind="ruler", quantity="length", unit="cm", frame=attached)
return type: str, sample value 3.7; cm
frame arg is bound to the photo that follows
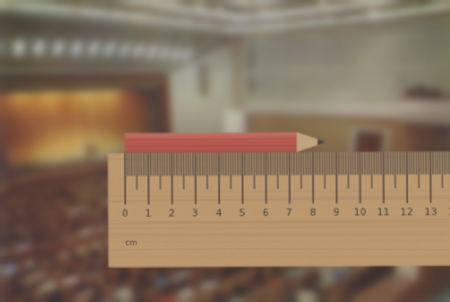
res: 8.5; cm
